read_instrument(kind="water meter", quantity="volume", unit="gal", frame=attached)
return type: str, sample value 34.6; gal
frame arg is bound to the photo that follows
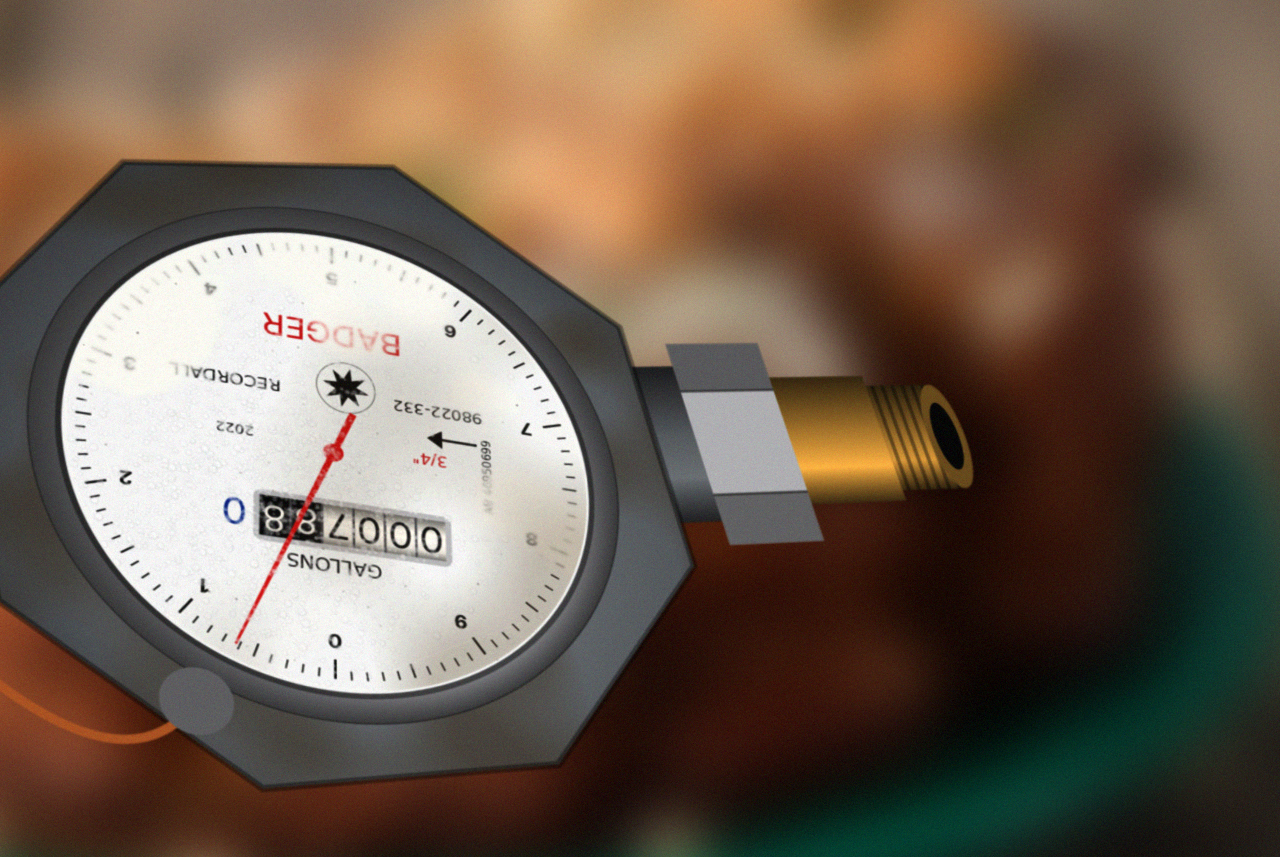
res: 7880.6; gal
